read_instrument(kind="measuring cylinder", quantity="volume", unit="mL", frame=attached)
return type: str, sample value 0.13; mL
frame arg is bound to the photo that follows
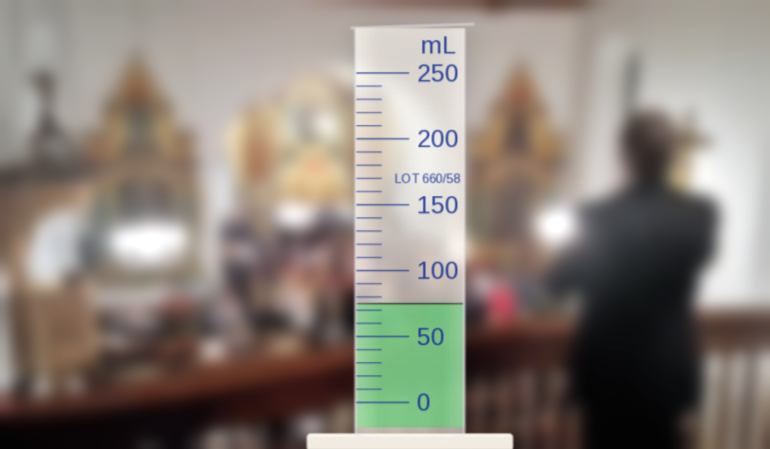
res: 75; mL
